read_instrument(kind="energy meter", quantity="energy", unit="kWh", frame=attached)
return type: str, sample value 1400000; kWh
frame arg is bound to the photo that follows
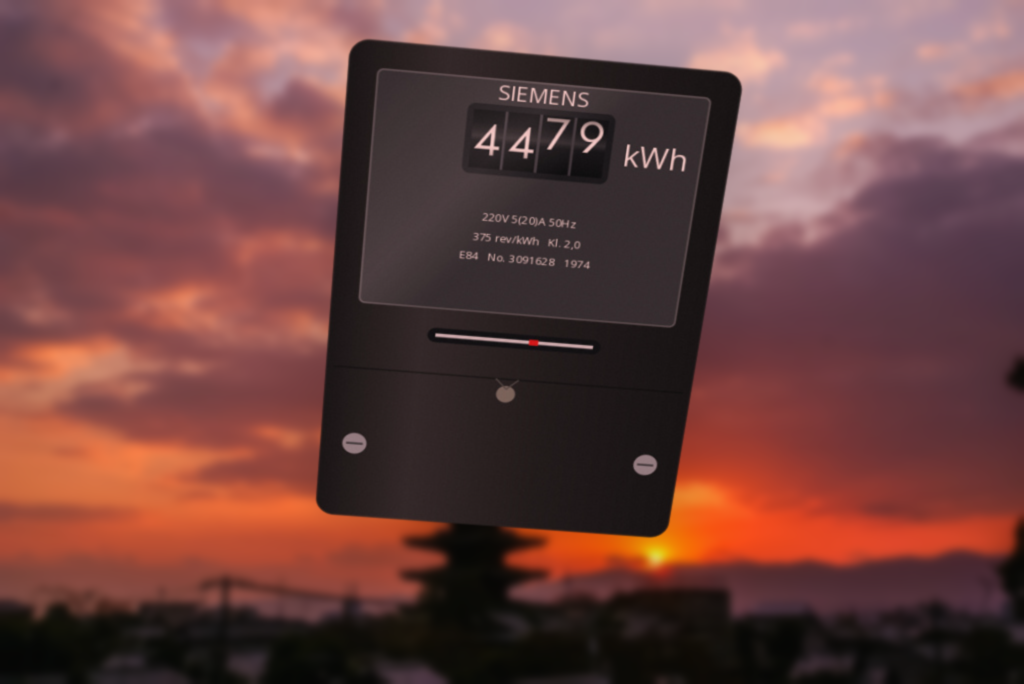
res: 4479; kWh
